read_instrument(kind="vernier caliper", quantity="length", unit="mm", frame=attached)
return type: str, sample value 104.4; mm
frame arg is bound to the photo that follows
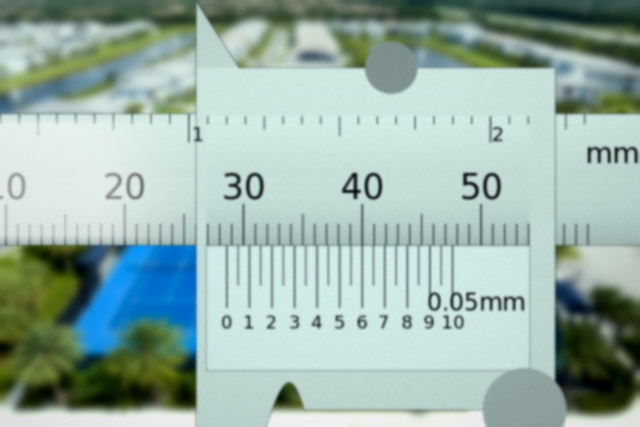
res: 28.6; mm
